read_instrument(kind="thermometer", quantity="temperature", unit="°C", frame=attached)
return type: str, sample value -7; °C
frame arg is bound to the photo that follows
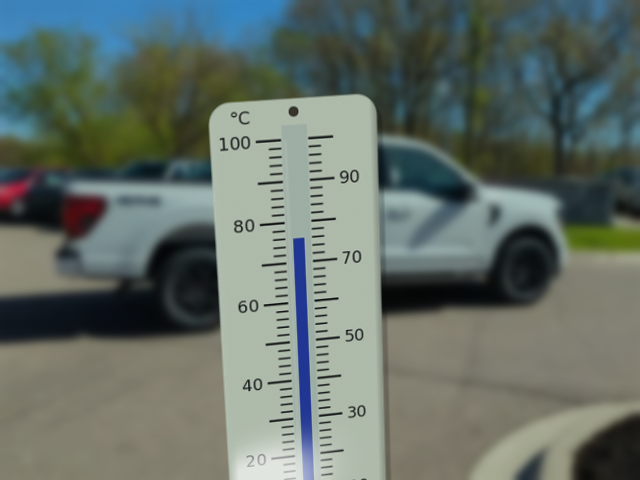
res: 76; °C
